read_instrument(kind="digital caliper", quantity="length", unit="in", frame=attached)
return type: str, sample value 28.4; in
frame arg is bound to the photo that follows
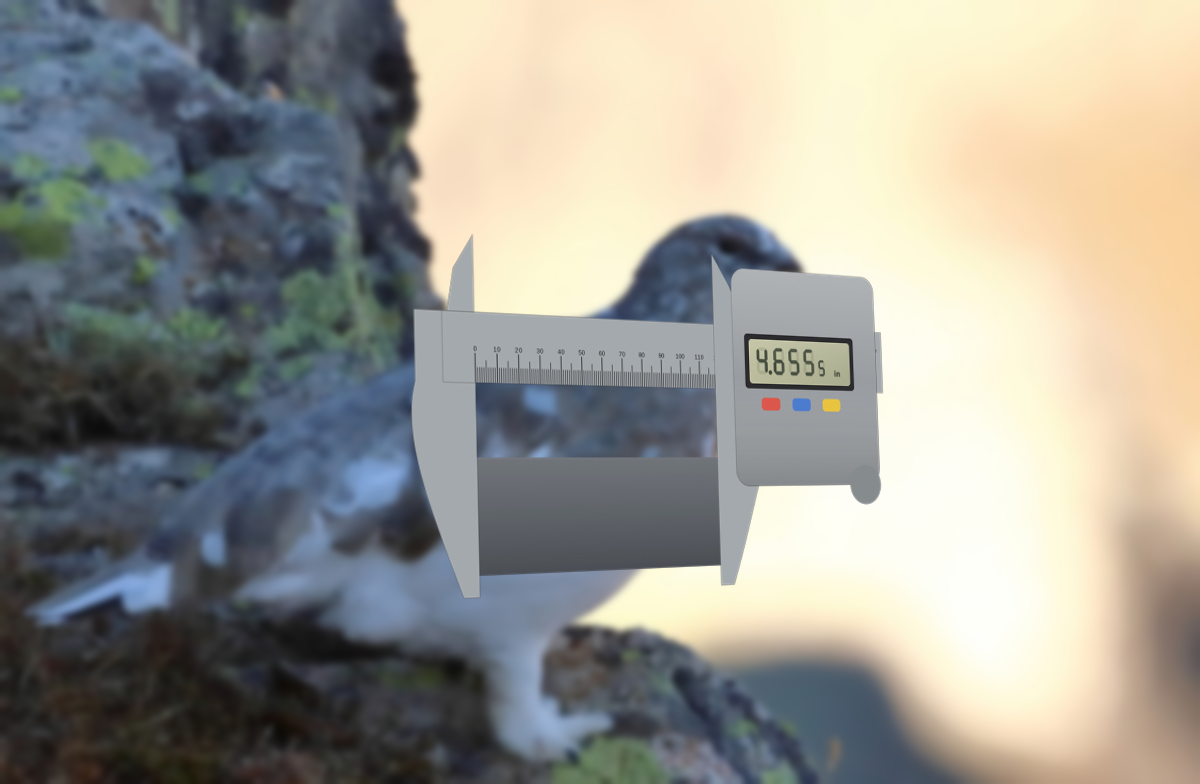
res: 4.6555; in
